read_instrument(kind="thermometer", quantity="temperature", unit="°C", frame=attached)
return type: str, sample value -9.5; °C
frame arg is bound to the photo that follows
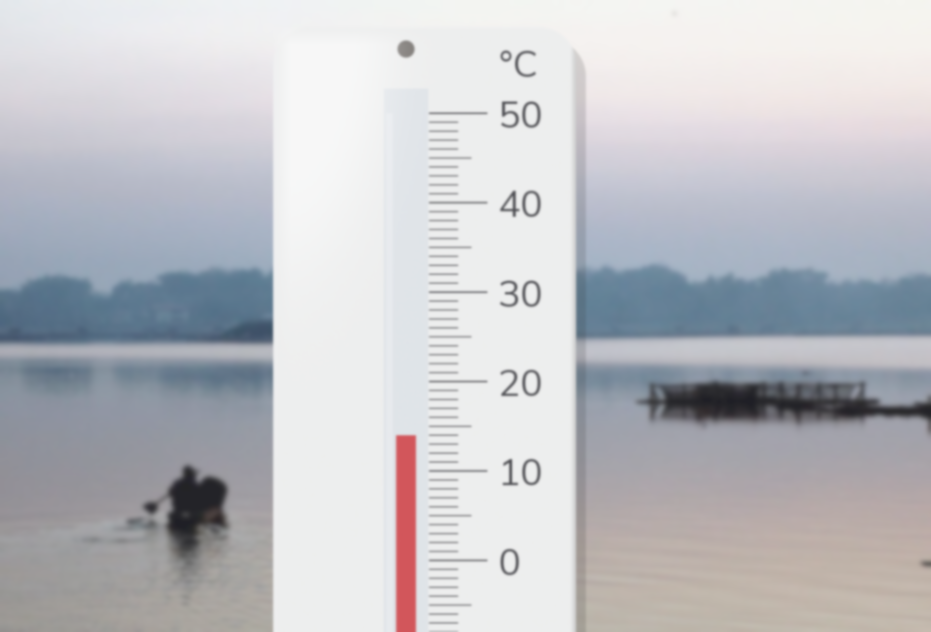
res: 14; °C
